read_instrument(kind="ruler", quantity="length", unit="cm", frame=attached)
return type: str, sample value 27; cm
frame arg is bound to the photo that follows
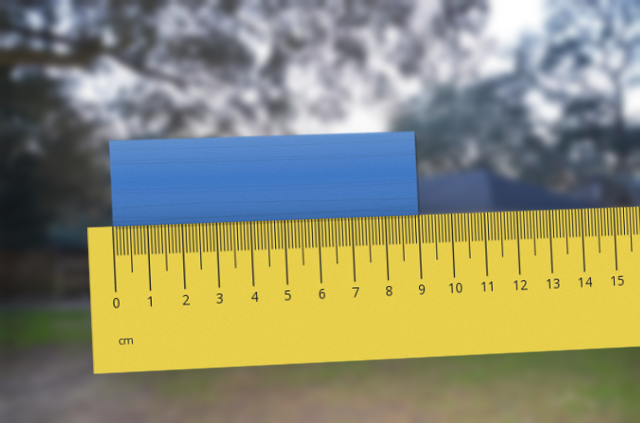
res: 9; cm
